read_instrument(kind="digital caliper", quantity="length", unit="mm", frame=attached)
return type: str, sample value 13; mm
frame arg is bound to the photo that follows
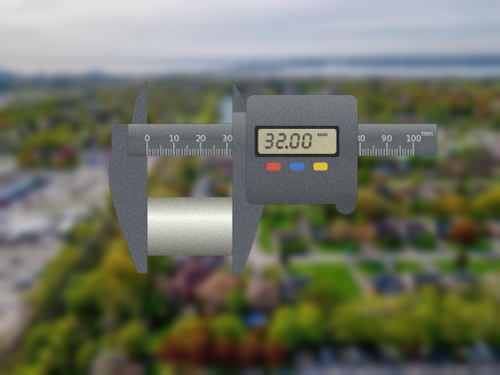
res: 32.00; mm
